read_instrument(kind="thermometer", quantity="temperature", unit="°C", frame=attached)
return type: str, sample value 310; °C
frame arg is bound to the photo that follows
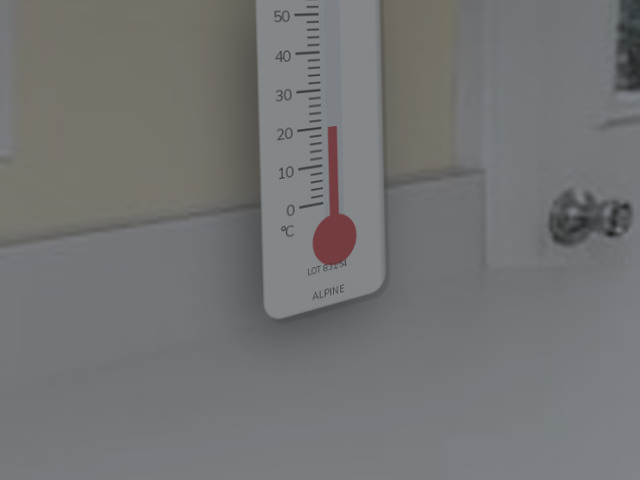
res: 20; °C
